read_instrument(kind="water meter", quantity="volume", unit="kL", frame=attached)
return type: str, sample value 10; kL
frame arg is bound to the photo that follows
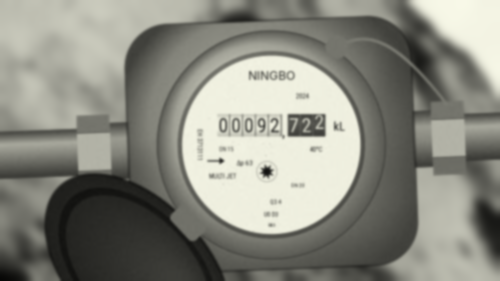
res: 92.722; kL
